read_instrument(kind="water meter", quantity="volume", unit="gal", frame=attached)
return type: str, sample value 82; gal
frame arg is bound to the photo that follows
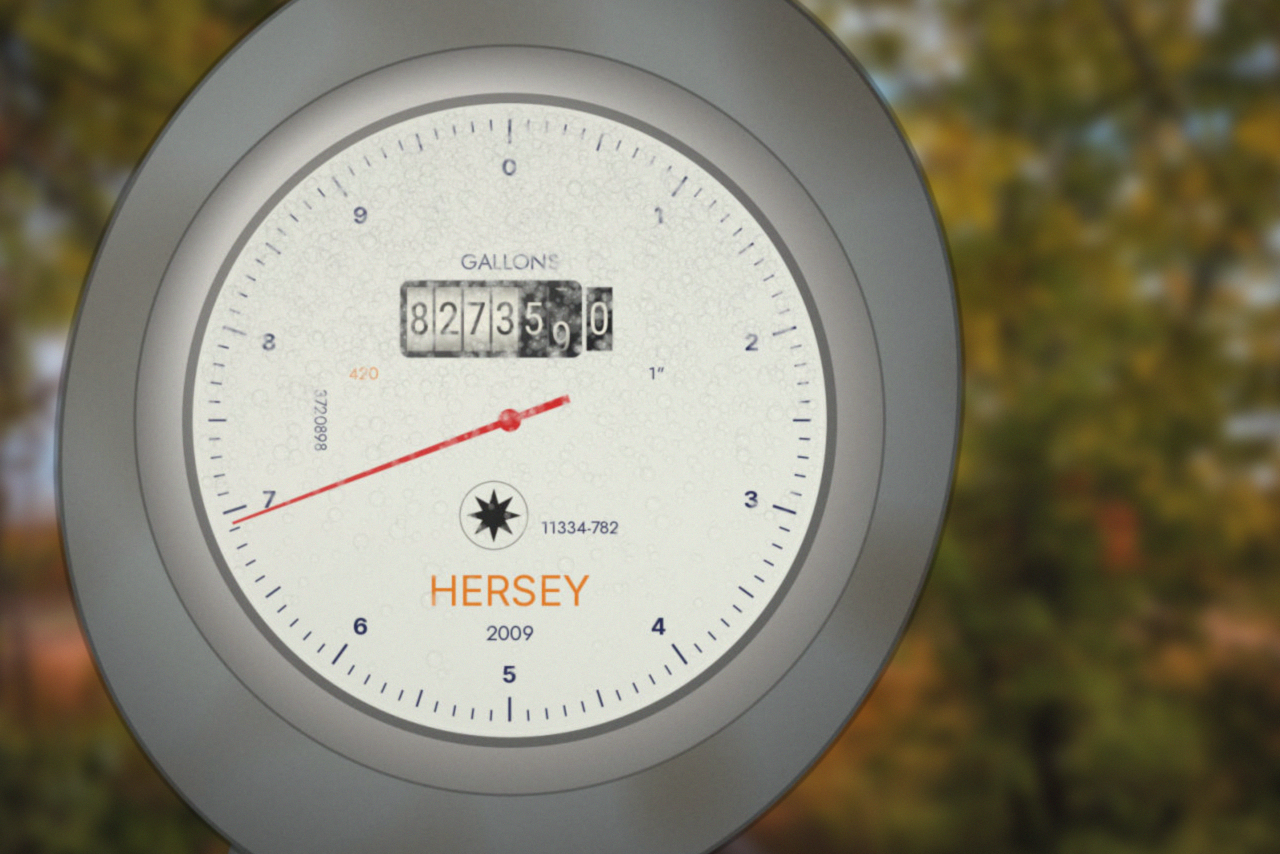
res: 8273586.9; gal
